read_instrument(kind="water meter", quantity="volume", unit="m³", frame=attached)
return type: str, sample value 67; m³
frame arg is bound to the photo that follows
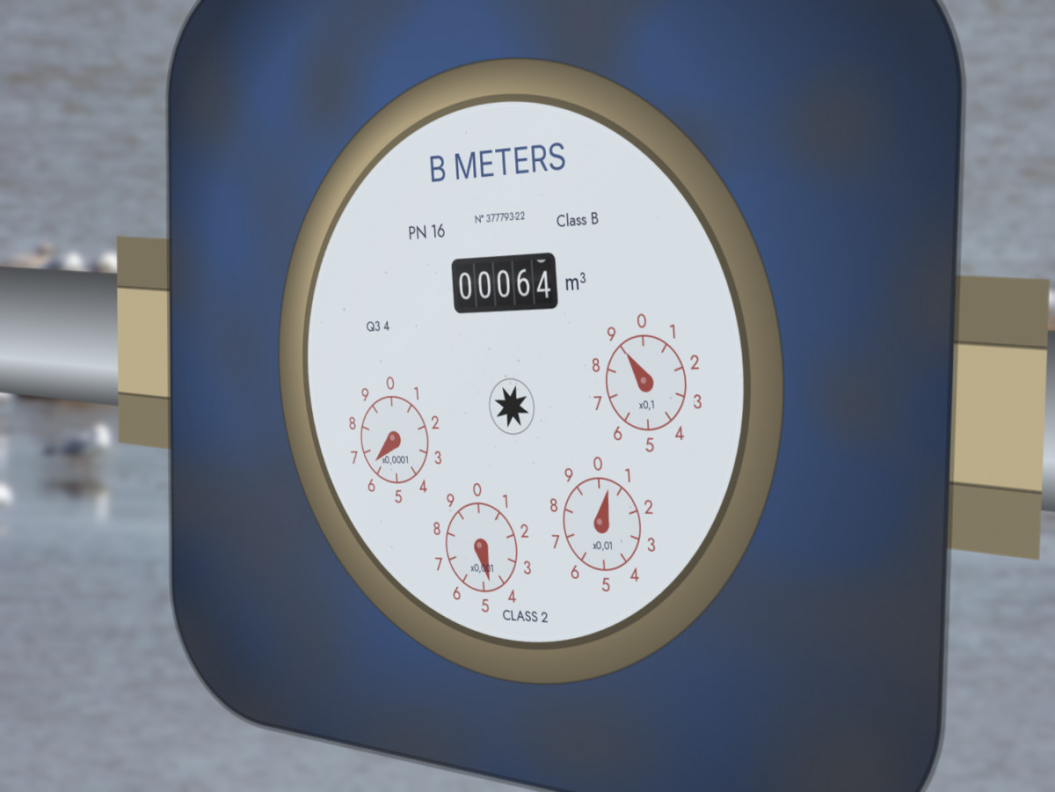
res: 63.9046; m³
